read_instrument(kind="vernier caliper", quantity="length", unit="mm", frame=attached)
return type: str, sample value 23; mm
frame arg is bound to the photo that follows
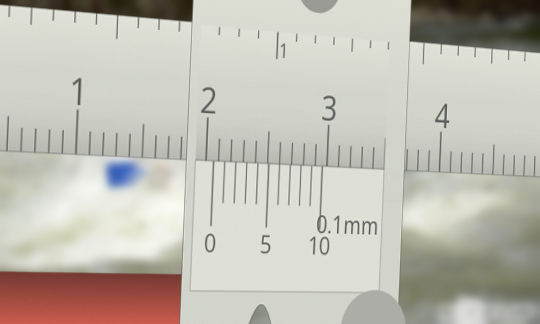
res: 20.6; mm
